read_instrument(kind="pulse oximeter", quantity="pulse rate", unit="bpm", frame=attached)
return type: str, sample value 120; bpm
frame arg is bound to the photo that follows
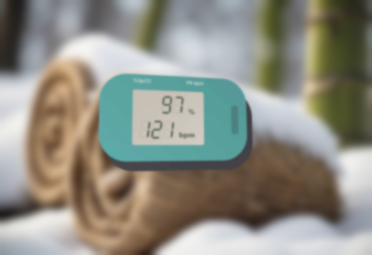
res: 121; bpm
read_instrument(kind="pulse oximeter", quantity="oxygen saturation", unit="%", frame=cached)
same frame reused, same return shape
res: 97; %
